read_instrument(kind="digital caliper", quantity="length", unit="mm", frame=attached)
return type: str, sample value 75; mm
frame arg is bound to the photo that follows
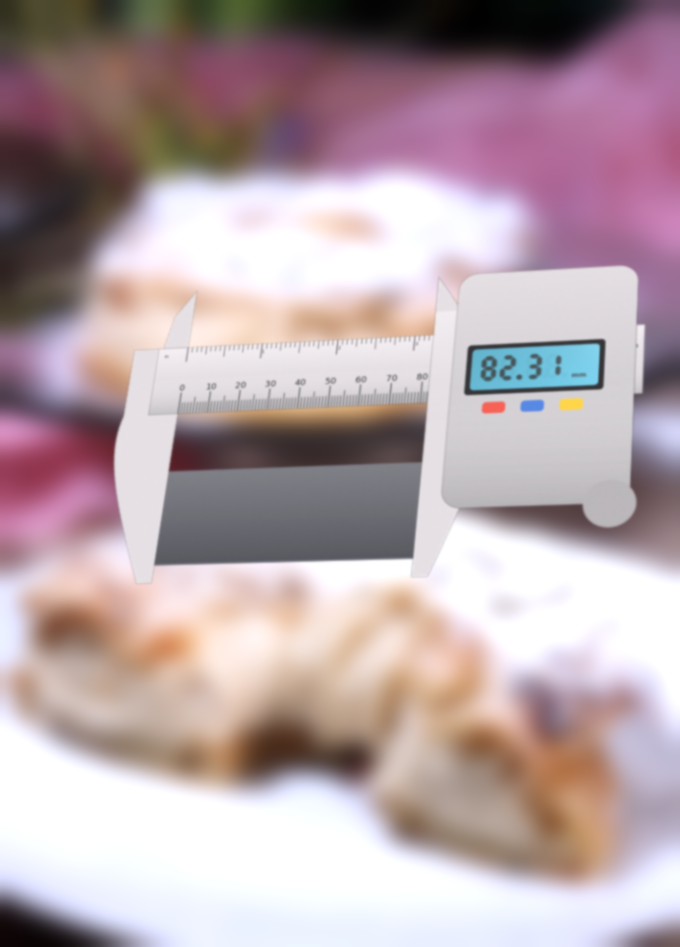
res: 82.31; mm
